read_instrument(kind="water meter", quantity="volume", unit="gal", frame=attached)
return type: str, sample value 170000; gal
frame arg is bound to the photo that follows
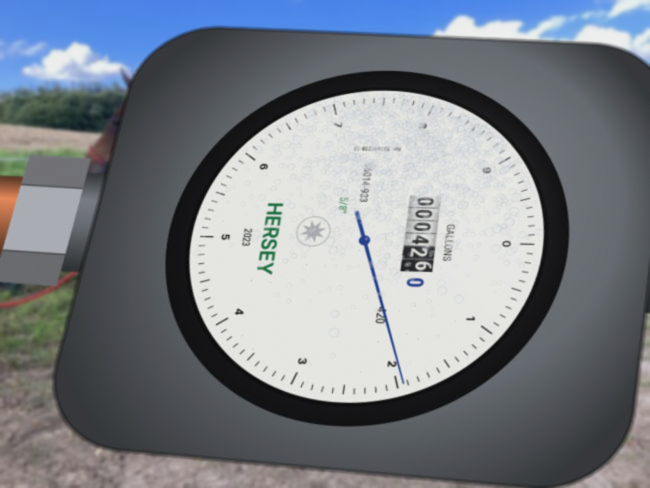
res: 4261.9; gal
